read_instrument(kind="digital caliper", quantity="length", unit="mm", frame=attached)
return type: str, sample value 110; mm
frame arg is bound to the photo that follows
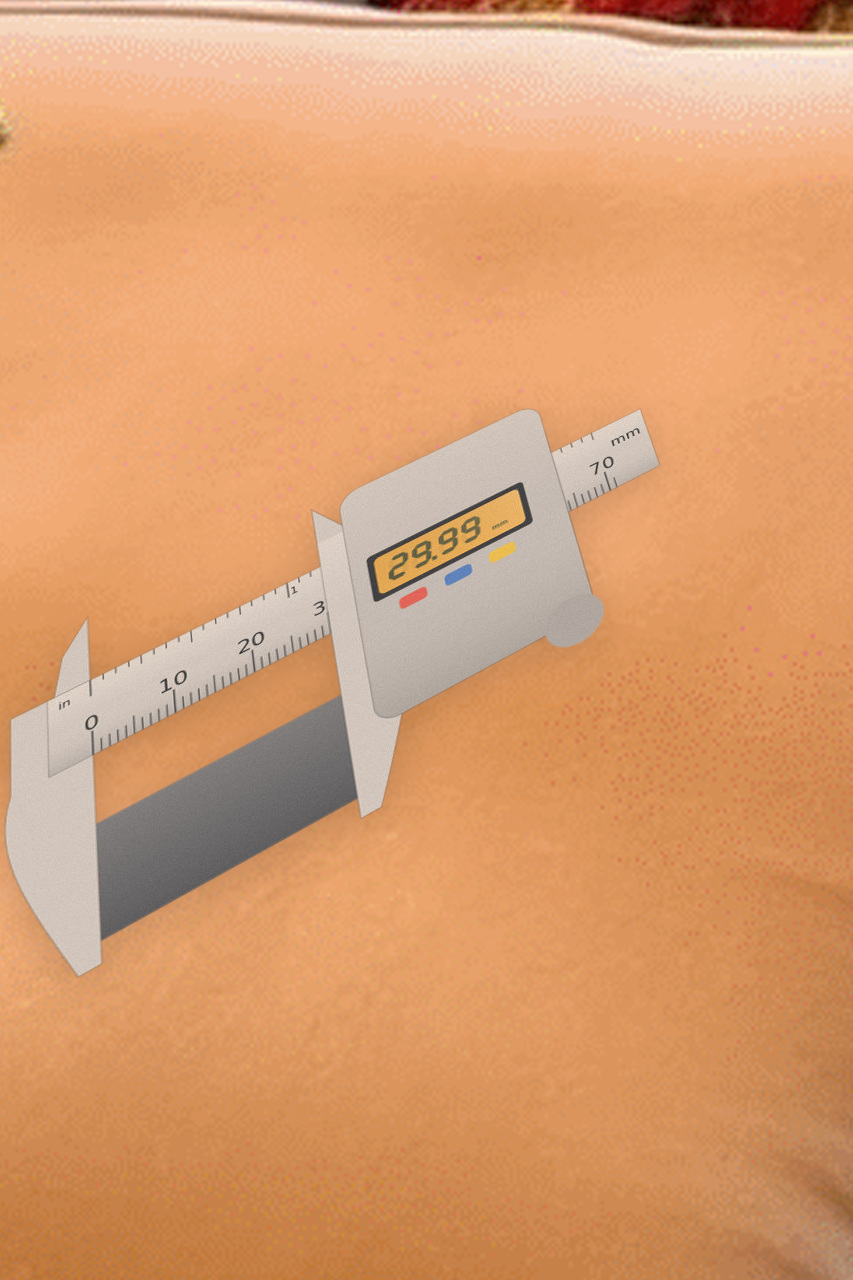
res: 29.99; mm
